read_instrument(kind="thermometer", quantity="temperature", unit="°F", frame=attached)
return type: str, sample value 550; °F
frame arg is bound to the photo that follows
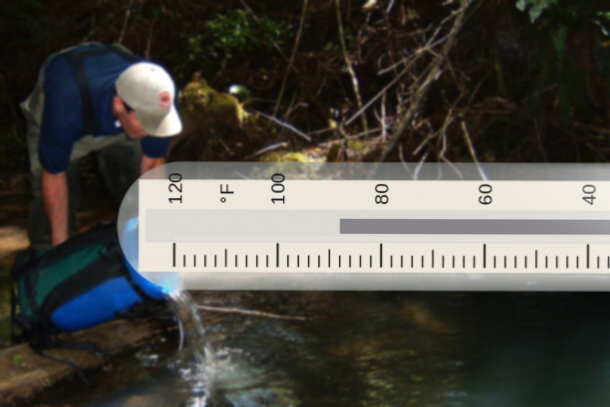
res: 88; °F
